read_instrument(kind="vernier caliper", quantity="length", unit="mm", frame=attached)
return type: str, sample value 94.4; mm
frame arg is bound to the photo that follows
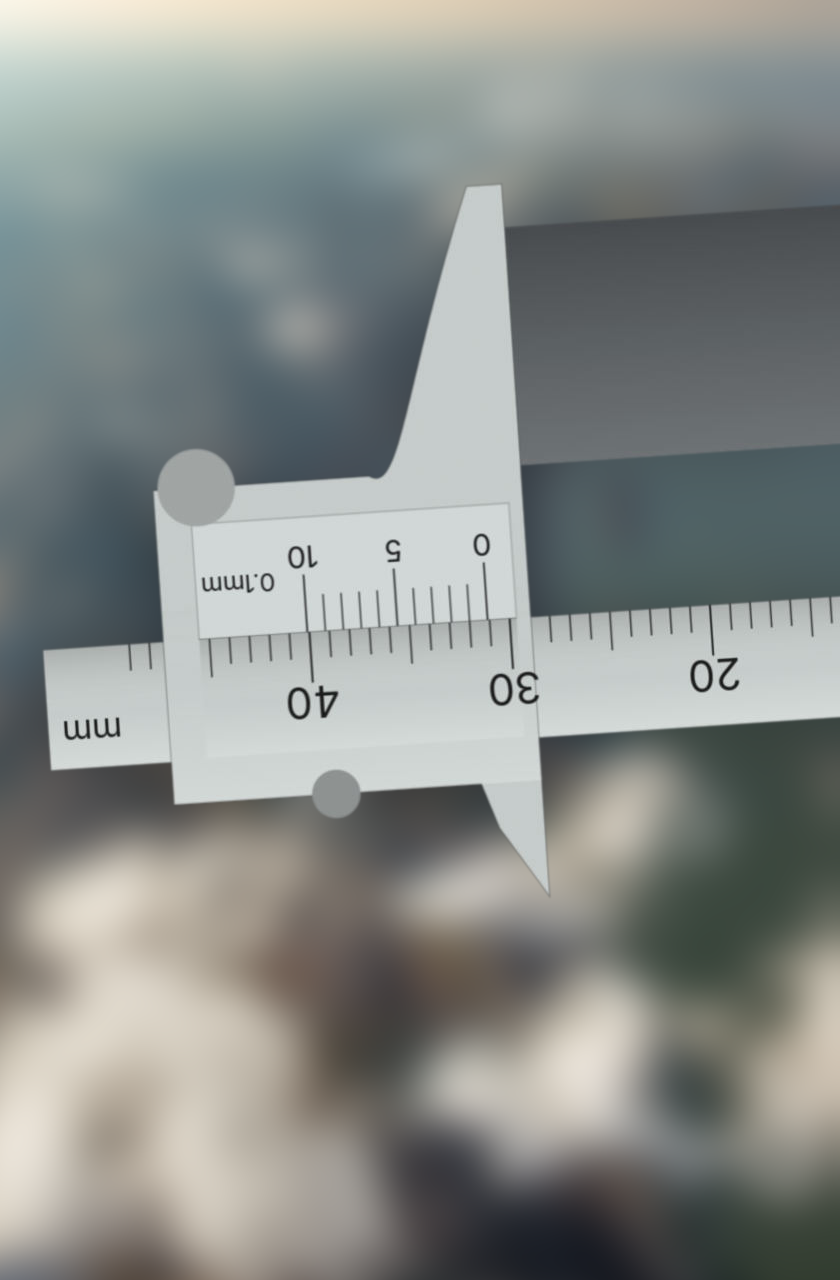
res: 31.1; mm
